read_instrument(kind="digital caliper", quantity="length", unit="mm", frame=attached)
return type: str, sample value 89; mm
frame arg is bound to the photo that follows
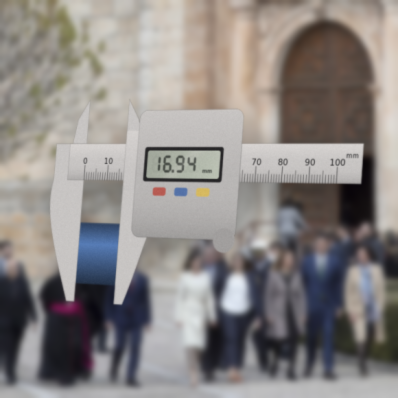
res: 16.94; mm
